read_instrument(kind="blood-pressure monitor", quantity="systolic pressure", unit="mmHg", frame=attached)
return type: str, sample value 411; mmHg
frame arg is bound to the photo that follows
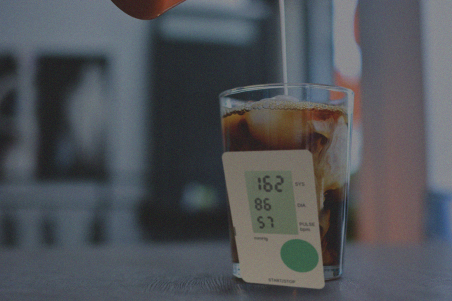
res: 162; mmHg
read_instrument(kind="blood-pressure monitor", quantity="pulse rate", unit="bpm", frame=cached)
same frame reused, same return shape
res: 57; bpm
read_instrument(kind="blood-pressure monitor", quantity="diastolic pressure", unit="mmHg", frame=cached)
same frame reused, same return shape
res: 86; mmHg
